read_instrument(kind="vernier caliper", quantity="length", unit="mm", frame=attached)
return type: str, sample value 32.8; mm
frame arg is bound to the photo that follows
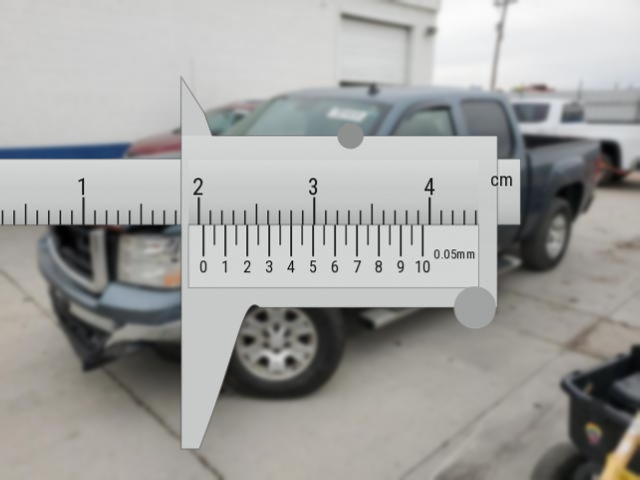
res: 20.4; mm
